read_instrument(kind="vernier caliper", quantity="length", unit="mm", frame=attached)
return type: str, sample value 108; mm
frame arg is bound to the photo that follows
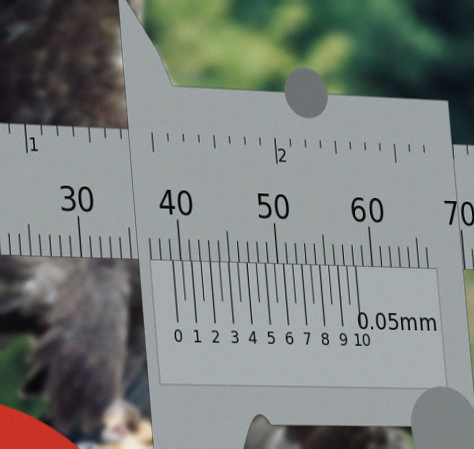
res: 39.2; mm
